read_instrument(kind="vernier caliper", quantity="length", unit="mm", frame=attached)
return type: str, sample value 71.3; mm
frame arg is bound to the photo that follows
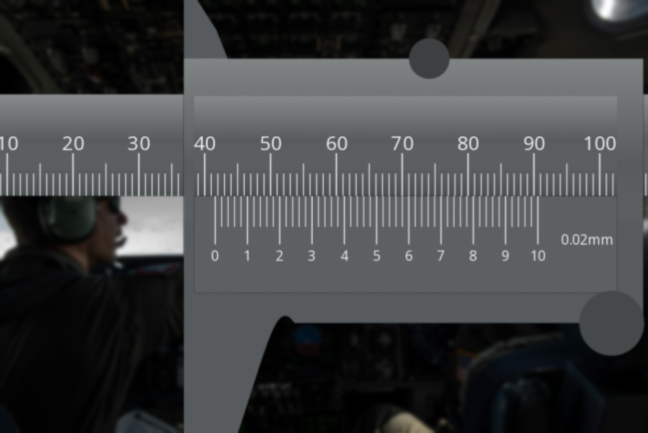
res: 41.6; mm
